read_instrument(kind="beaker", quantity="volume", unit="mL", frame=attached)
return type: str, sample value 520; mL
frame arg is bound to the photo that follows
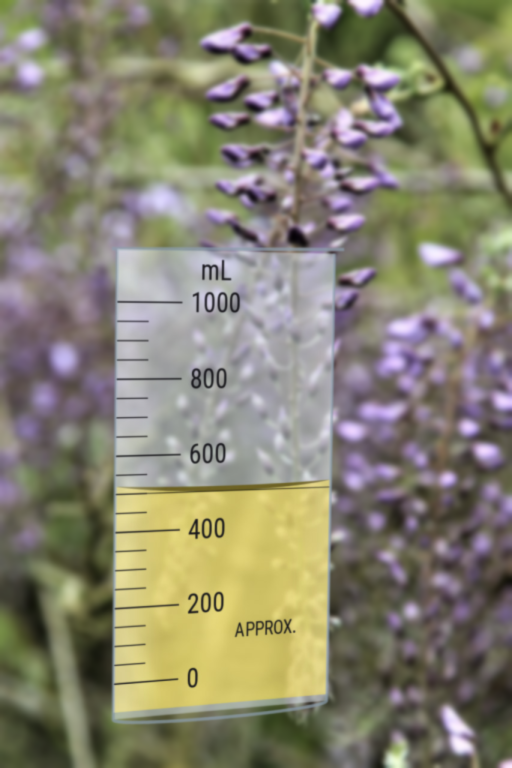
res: 500; mL
